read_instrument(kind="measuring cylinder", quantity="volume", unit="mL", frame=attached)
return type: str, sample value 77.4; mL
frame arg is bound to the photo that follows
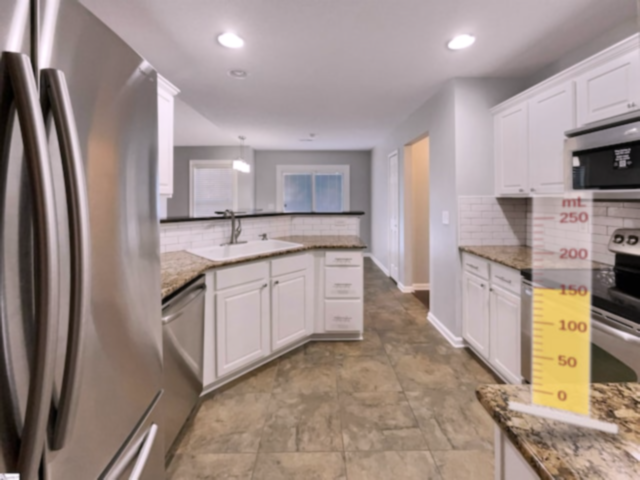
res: 150; mL
